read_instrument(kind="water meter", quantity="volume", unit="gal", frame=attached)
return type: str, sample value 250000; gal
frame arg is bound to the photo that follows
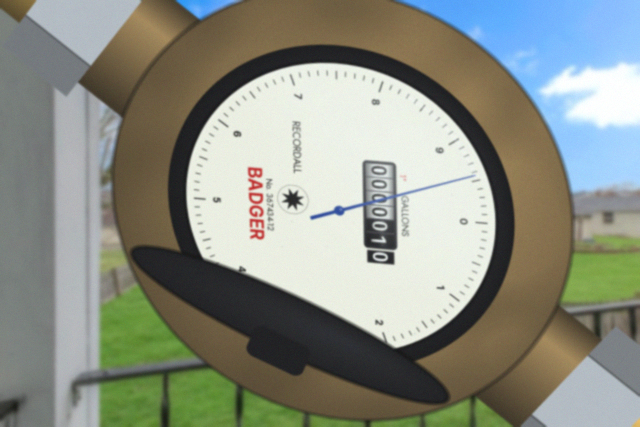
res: 9.4; gal
